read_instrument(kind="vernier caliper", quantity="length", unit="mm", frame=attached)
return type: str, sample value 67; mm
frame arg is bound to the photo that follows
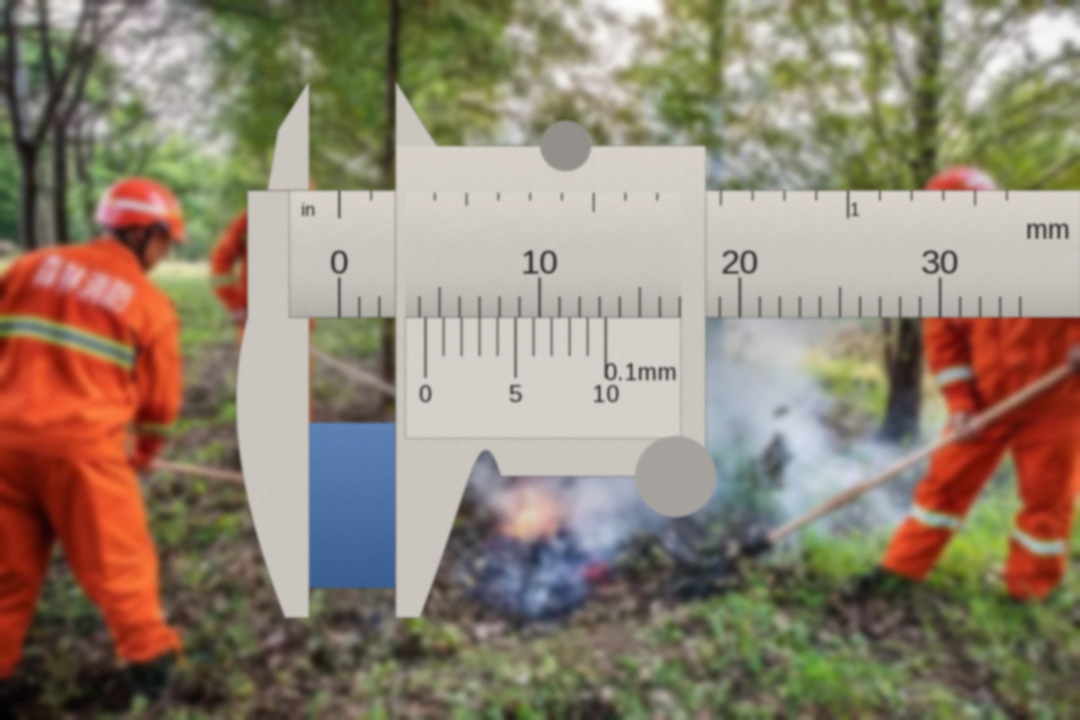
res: 4.3; mm
